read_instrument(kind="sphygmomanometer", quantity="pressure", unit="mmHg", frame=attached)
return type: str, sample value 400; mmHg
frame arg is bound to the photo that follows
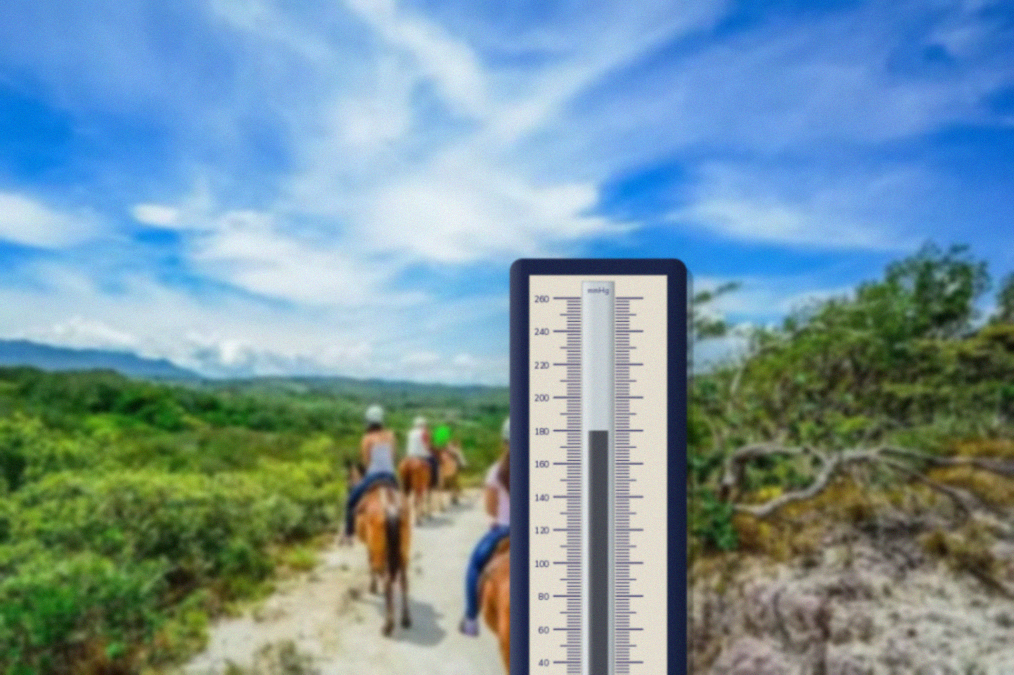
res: 180; mmHg
